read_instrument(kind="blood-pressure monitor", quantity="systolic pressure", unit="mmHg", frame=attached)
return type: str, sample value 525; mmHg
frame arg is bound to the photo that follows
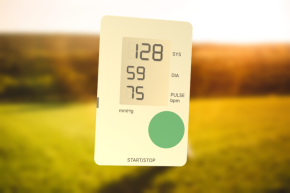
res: 128; mmHg
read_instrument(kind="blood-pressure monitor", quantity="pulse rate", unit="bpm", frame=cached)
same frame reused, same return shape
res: 75; bpm
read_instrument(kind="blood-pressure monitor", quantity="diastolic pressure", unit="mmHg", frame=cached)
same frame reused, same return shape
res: 59; mmHg
